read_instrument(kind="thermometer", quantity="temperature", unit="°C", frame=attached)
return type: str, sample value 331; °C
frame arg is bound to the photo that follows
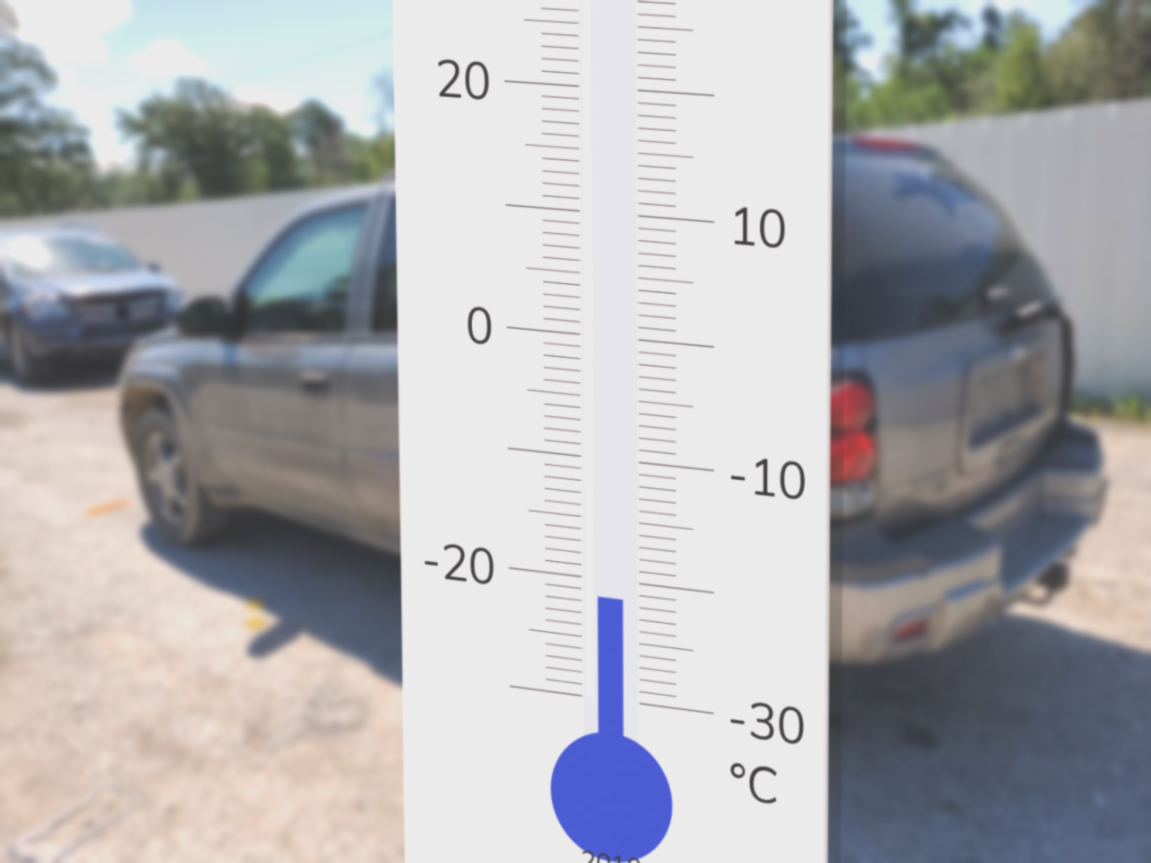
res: -21.5; °C
